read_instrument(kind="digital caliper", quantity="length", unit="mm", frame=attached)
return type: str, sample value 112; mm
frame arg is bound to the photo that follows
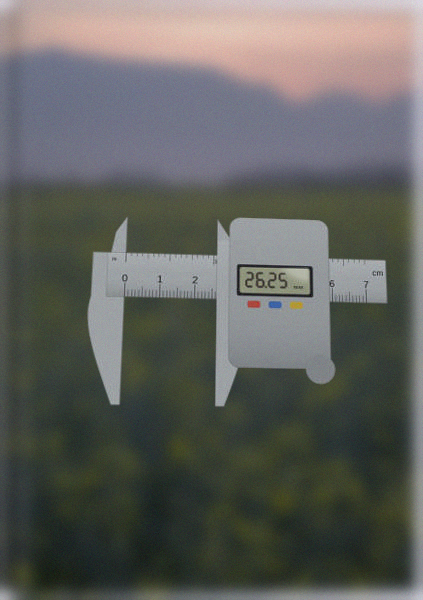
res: 26.25; mm
